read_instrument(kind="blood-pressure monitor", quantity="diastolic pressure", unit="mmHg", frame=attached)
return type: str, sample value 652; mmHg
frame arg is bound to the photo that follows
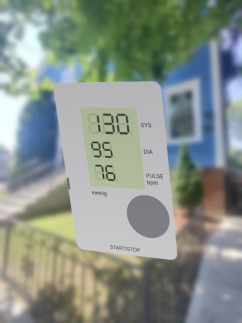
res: 95; mmHg
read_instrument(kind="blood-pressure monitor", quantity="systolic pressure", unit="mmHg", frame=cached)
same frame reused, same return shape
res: 130; mmHg
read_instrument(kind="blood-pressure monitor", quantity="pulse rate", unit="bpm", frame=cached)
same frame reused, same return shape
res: 76; bpm
